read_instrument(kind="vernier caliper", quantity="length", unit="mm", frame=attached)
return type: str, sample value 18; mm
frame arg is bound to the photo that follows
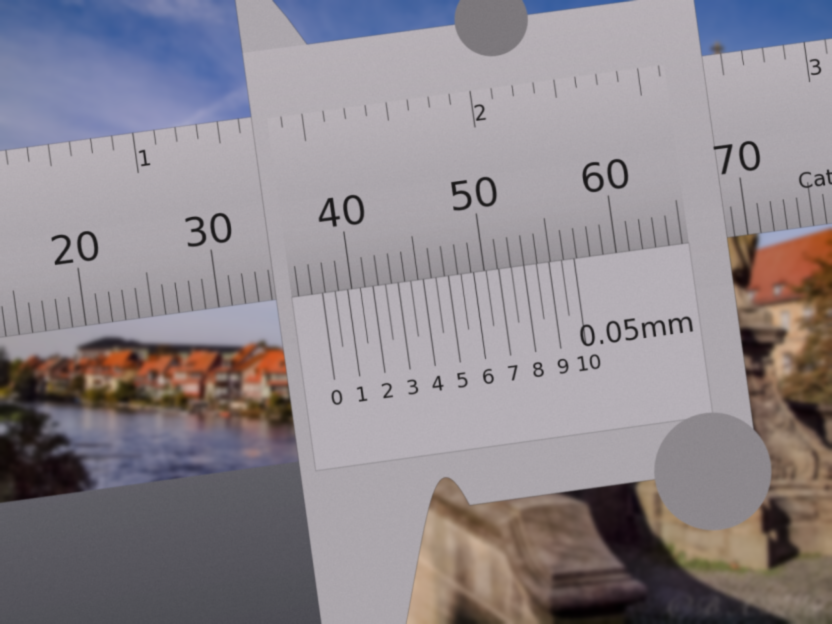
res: 37.8; mm
